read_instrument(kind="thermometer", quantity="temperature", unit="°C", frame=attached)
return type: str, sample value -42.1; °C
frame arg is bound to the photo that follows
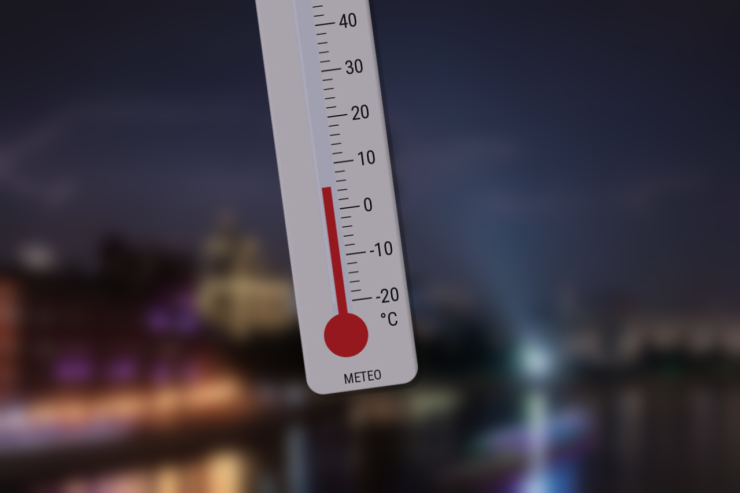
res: 5; °C
